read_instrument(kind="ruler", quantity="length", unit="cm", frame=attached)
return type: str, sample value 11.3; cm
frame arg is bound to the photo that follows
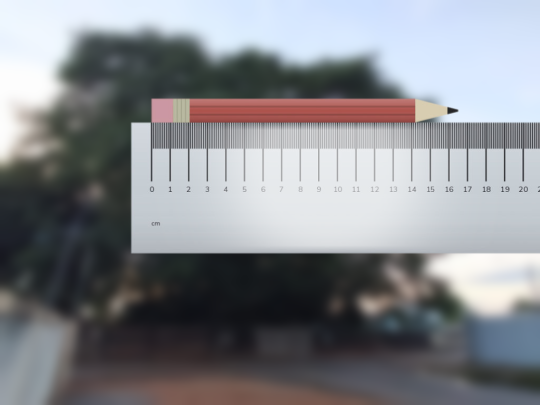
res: 16.5; cm
